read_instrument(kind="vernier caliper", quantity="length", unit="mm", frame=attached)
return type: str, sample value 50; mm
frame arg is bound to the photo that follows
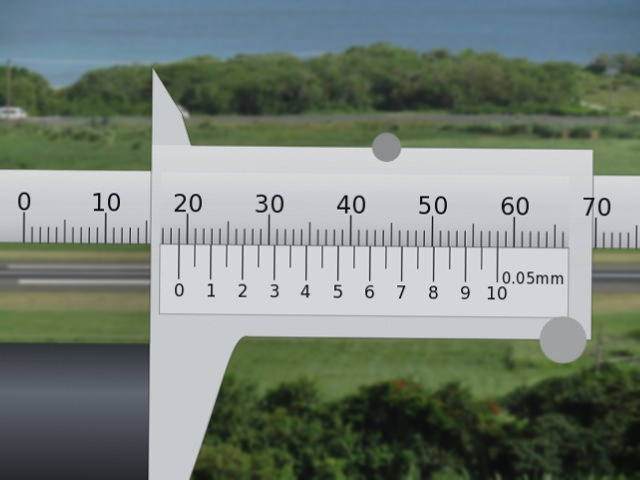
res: 19.0; mm
